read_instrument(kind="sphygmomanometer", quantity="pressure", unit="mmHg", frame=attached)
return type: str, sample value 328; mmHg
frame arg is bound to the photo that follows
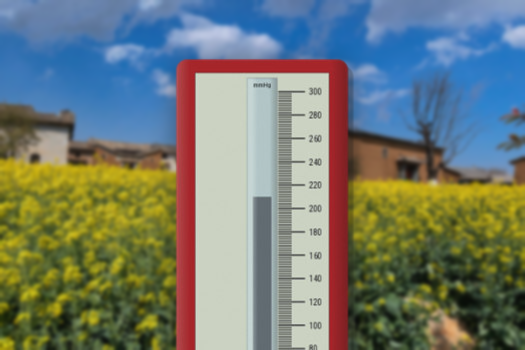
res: 210; mmHg
